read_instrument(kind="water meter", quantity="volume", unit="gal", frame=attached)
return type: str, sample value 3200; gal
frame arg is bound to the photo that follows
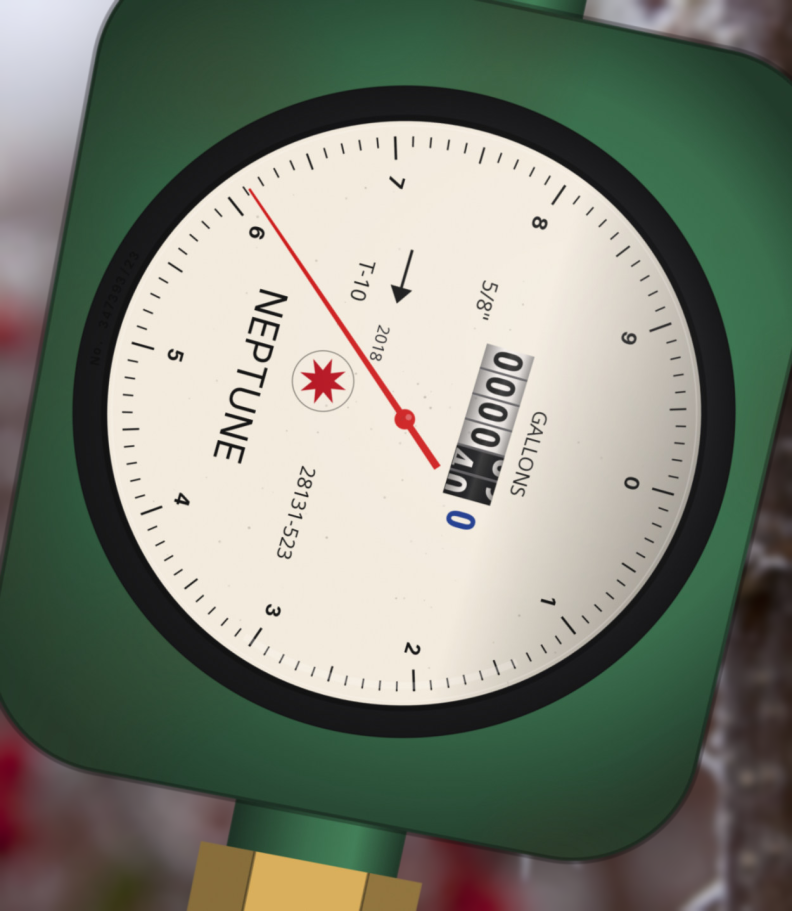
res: 396.1; gal
